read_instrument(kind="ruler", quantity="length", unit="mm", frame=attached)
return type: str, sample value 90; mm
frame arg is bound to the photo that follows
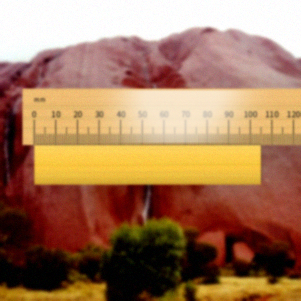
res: 105; mm
